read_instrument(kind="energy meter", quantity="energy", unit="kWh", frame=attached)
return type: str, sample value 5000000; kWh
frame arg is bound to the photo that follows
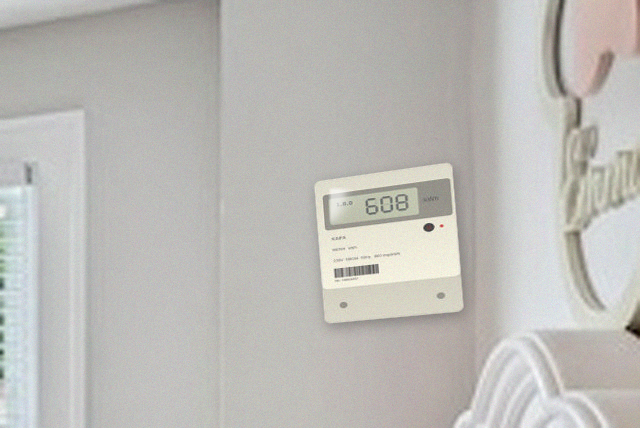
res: 608; kWh
